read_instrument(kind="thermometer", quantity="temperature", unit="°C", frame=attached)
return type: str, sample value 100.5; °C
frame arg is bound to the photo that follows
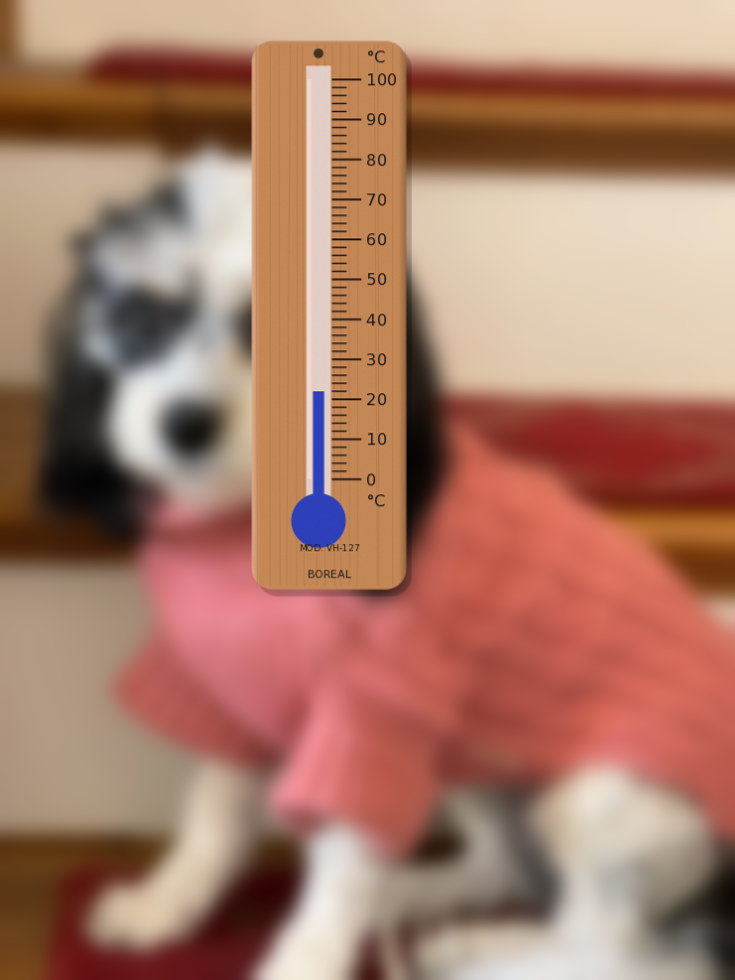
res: 22; °C
